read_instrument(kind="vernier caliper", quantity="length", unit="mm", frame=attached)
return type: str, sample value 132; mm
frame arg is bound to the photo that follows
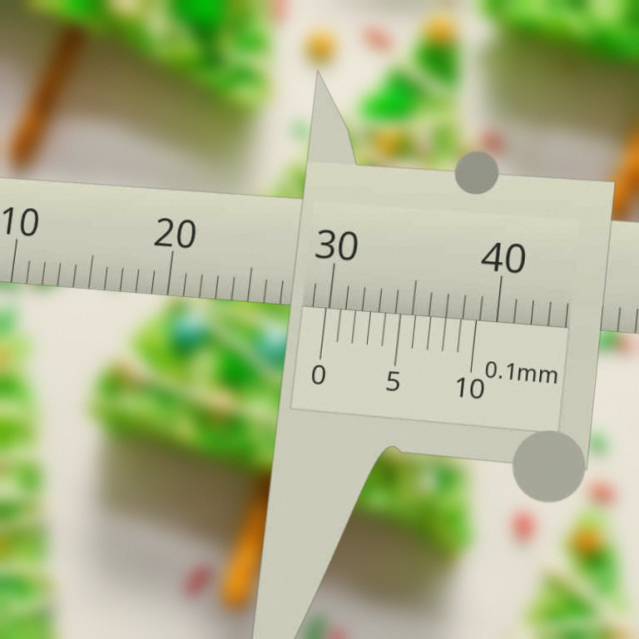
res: 29.8; mm
